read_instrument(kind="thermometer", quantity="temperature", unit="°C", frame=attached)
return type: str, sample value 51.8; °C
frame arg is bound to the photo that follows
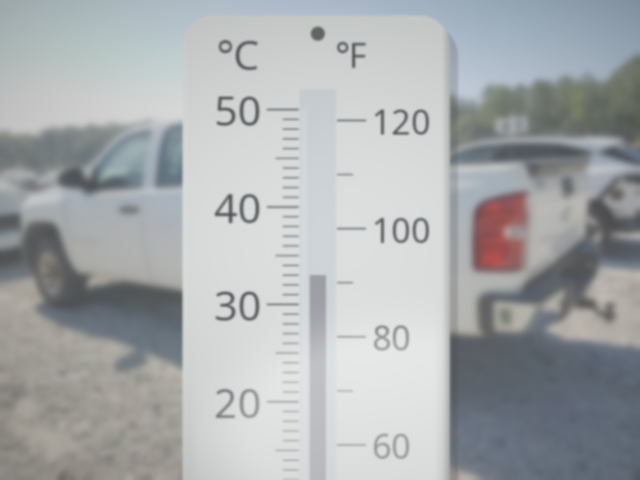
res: 33; °C
